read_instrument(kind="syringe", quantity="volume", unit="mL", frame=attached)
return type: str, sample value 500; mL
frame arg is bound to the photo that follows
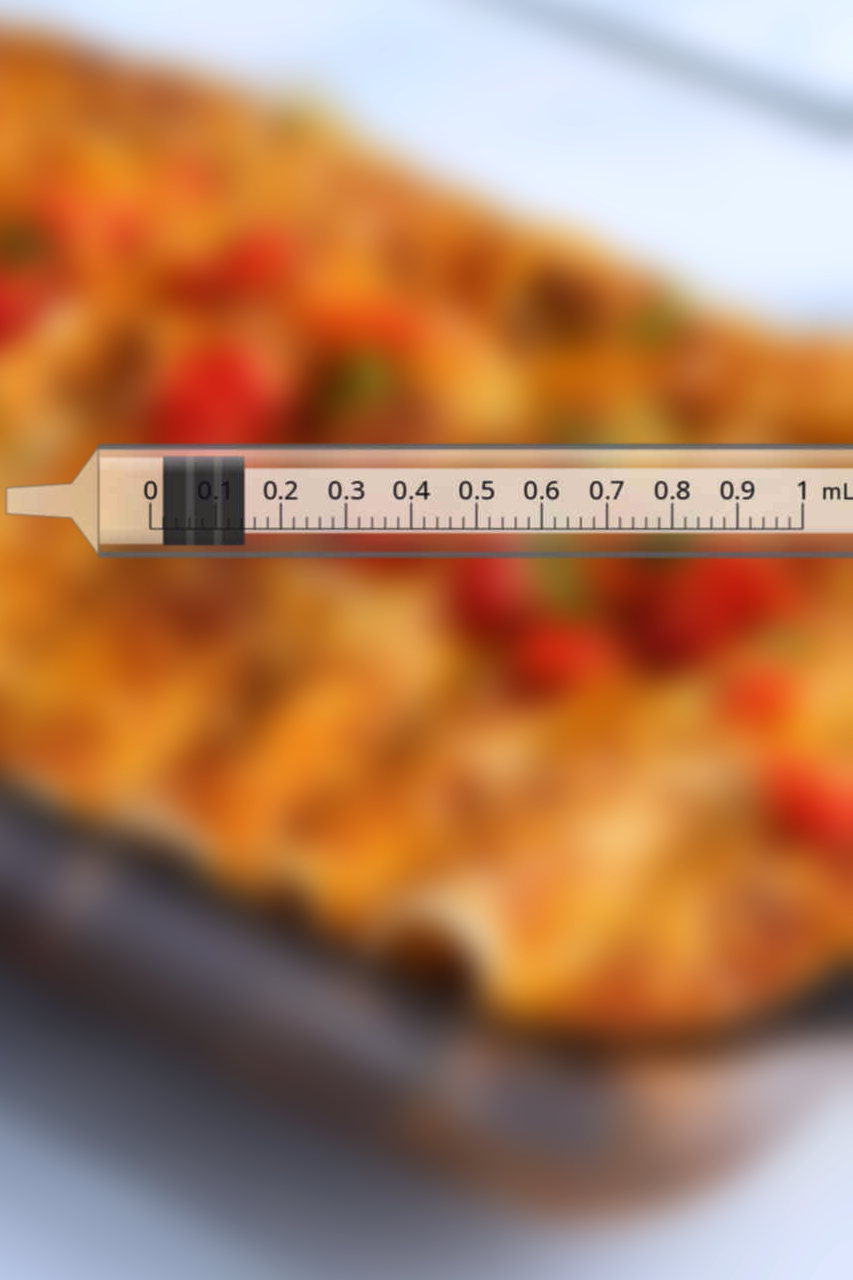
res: 0.02; mL
